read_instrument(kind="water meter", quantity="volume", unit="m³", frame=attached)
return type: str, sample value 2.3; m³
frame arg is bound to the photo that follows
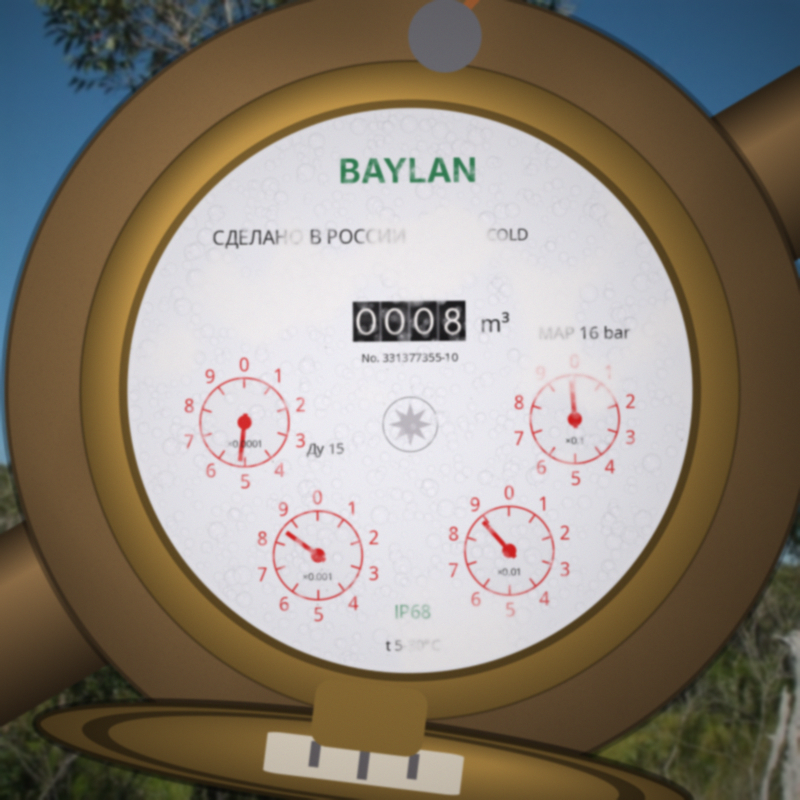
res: 7.9885; m³
